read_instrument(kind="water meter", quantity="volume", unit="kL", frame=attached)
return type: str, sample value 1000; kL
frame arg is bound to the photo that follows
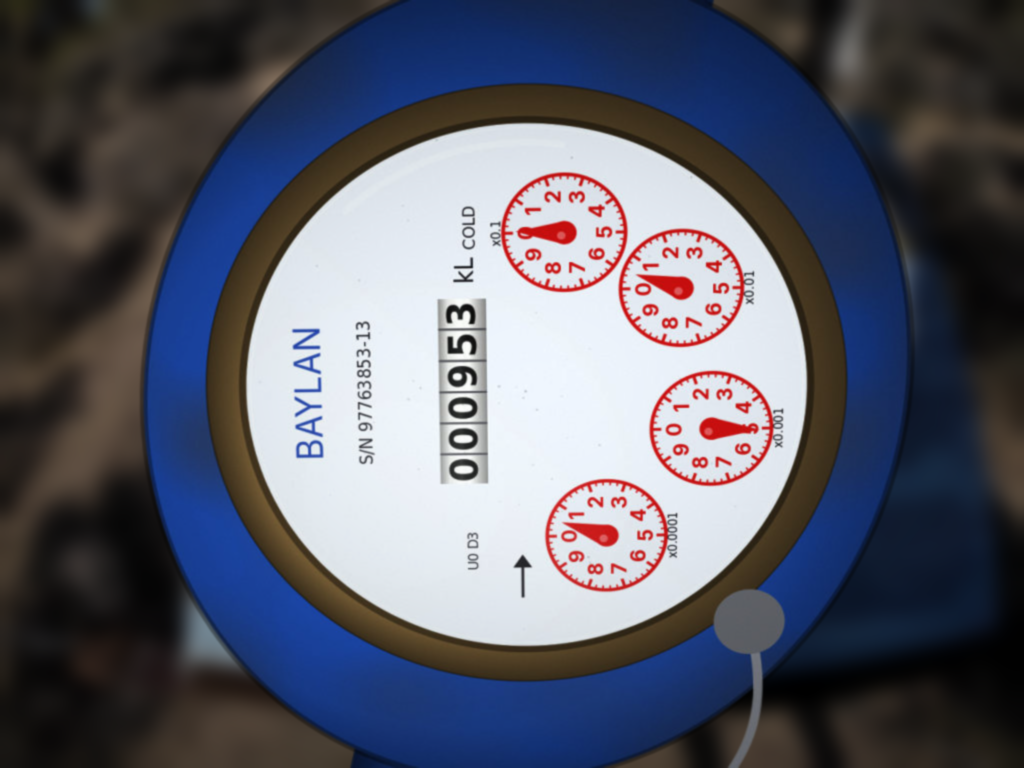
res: 953.0050; kL
